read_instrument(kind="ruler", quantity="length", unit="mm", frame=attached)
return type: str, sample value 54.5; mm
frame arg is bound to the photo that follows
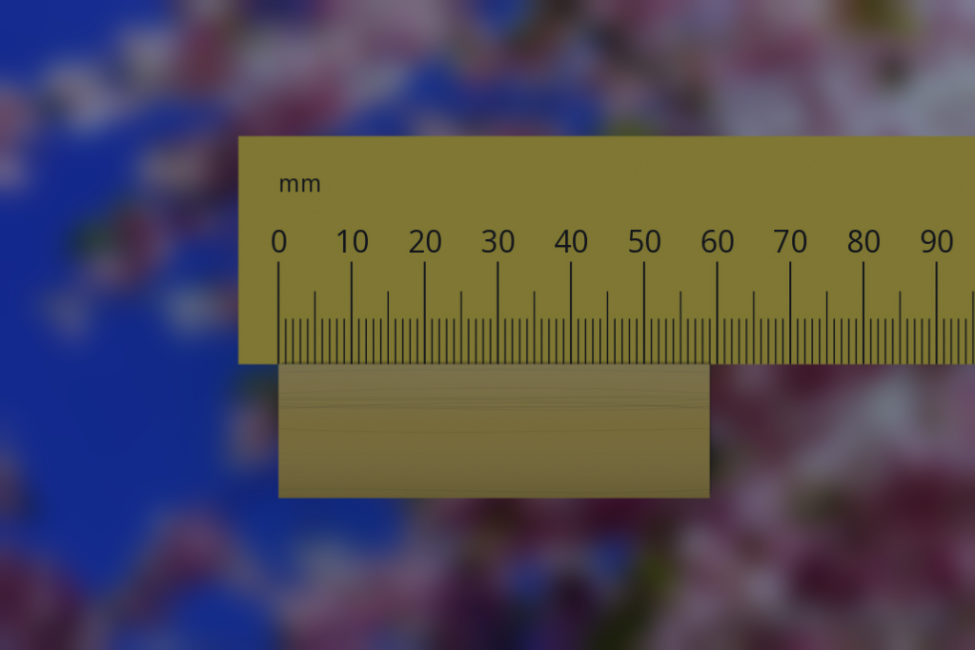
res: 59; mm
